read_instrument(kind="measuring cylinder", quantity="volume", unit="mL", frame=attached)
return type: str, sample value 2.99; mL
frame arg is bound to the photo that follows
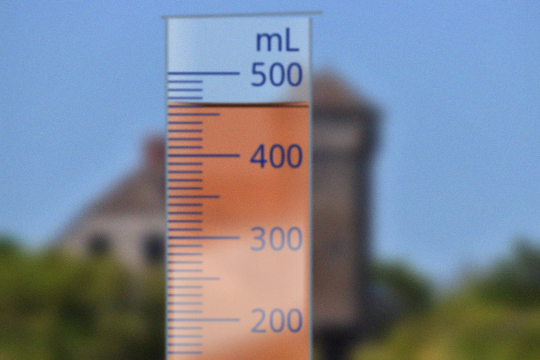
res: 460; mL
